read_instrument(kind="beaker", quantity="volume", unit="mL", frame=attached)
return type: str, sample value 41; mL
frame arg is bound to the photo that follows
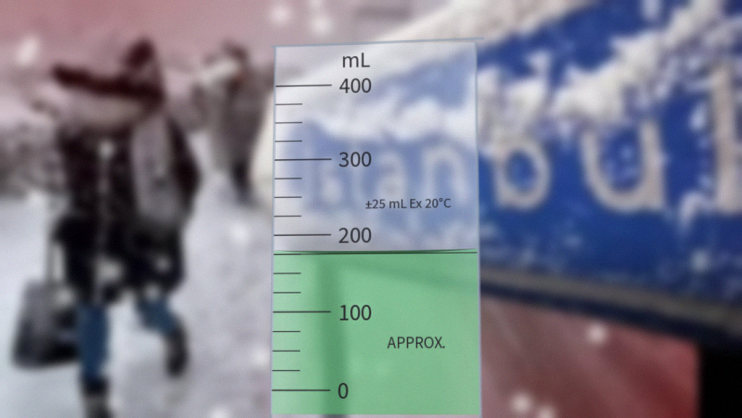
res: 175; mL
